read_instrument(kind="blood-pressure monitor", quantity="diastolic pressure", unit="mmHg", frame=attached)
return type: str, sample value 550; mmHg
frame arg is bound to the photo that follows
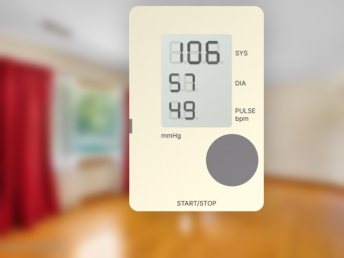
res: 57; mmHg
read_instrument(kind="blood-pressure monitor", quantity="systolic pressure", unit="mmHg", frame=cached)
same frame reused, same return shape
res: 106; mmHg
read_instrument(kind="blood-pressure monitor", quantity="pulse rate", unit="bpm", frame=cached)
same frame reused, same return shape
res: 49; bpm
